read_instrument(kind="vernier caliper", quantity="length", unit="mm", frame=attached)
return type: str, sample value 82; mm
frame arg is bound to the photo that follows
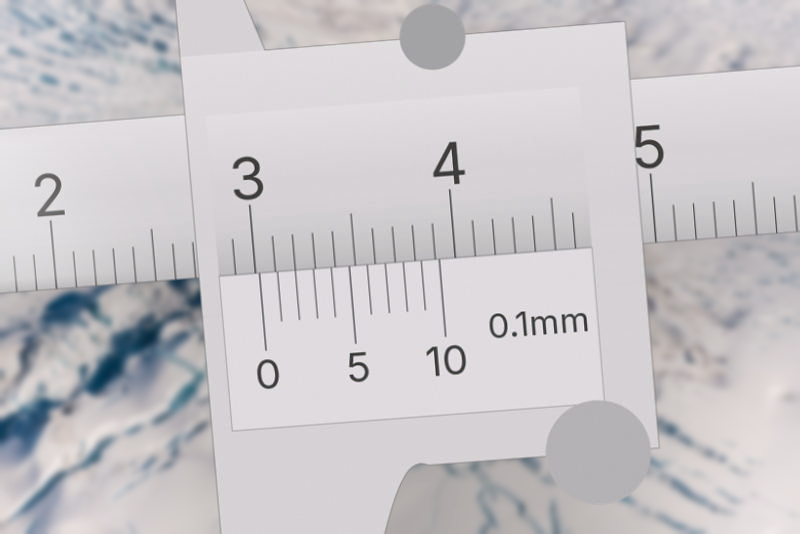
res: 30.2; mm
